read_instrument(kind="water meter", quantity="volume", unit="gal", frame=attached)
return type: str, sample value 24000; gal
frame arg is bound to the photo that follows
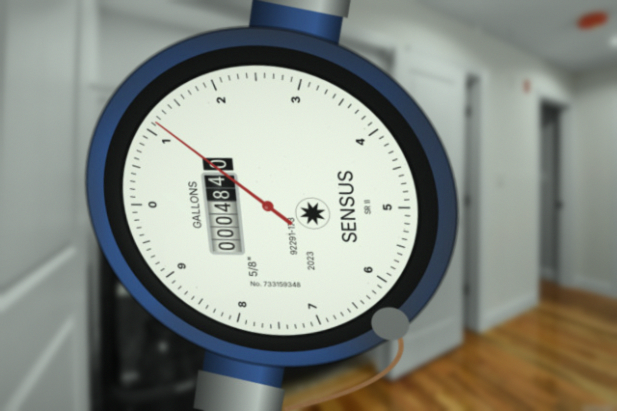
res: 4841.1; gal
